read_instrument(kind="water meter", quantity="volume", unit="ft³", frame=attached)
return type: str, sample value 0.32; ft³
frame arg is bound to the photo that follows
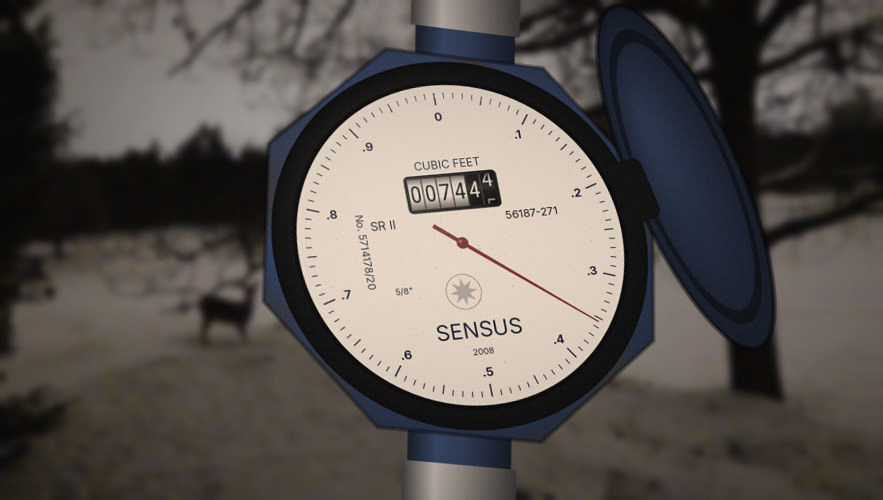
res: 7444.35; ft³
